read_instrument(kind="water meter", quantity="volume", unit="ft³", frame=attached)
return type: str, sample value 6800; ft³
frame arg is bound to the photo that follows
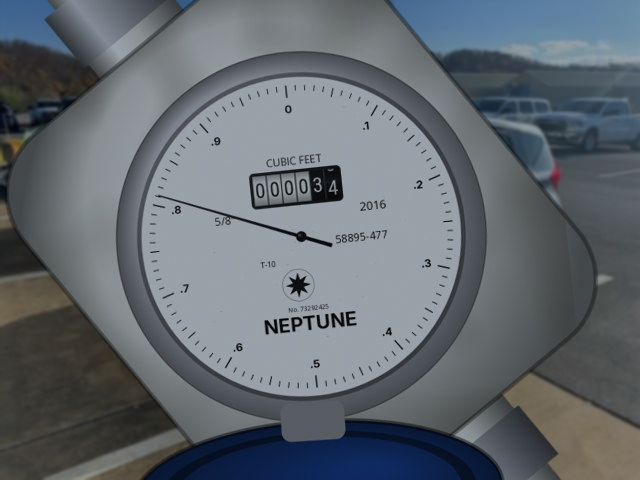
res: 33.81; ft³
